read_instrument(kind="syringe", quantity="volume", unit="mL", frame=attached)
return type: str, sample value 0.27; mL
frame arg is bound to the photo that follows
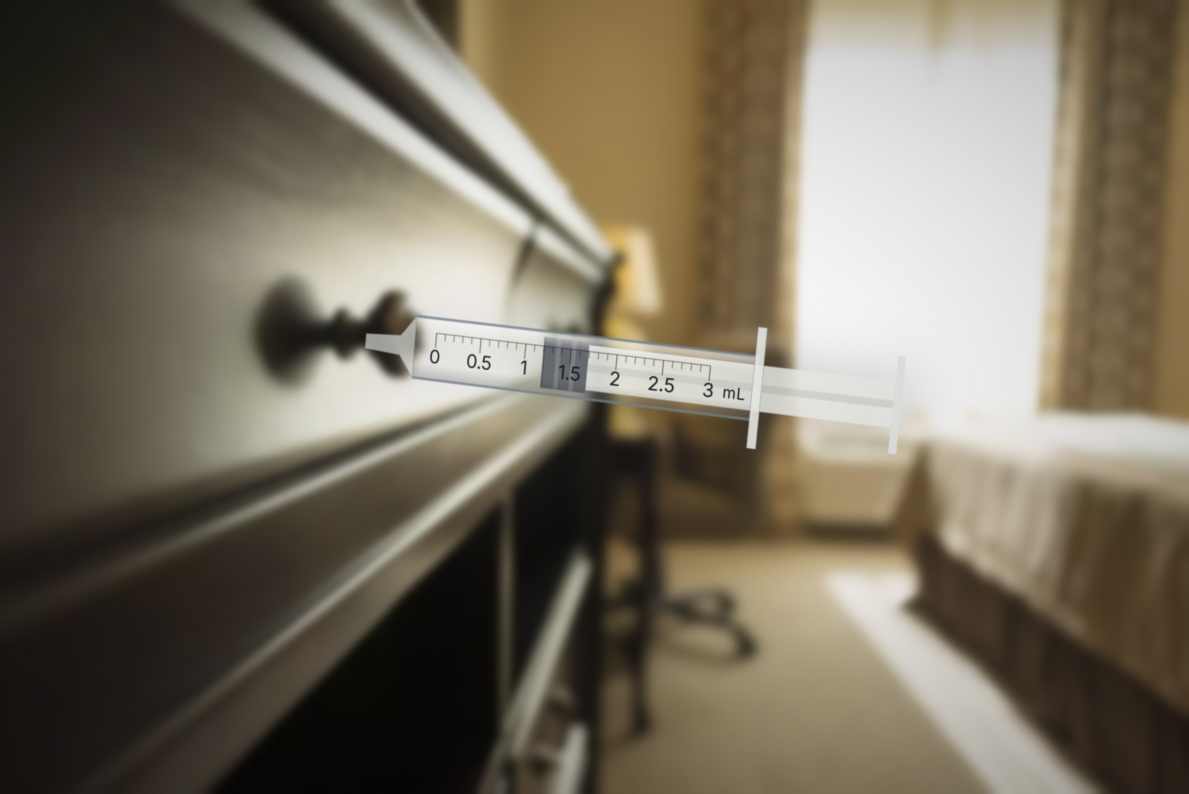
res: 1.2; mL
